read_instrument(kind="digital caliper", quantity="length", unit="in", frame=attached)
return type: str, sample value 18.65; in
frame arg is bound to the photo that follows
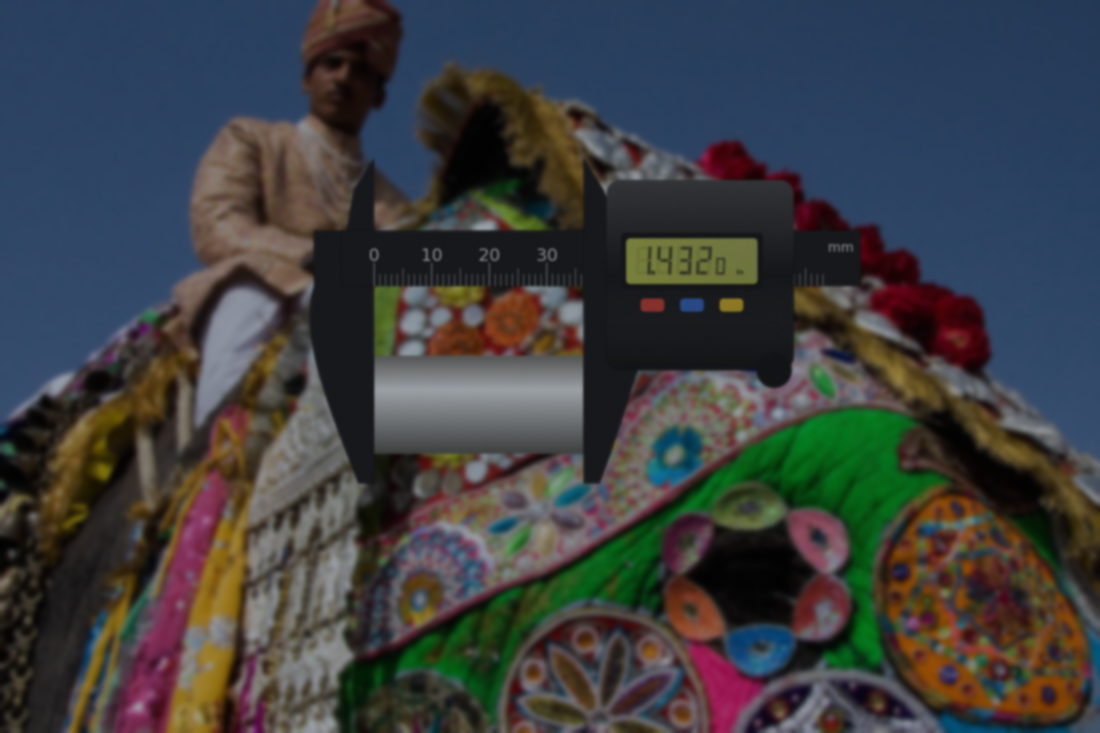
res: 1.4320; in
